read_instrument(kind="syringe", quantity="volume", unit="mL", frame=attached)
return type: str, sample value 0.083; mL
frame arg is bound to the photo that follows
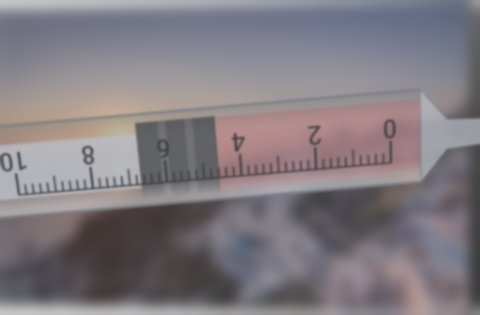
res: 4.6; mL
